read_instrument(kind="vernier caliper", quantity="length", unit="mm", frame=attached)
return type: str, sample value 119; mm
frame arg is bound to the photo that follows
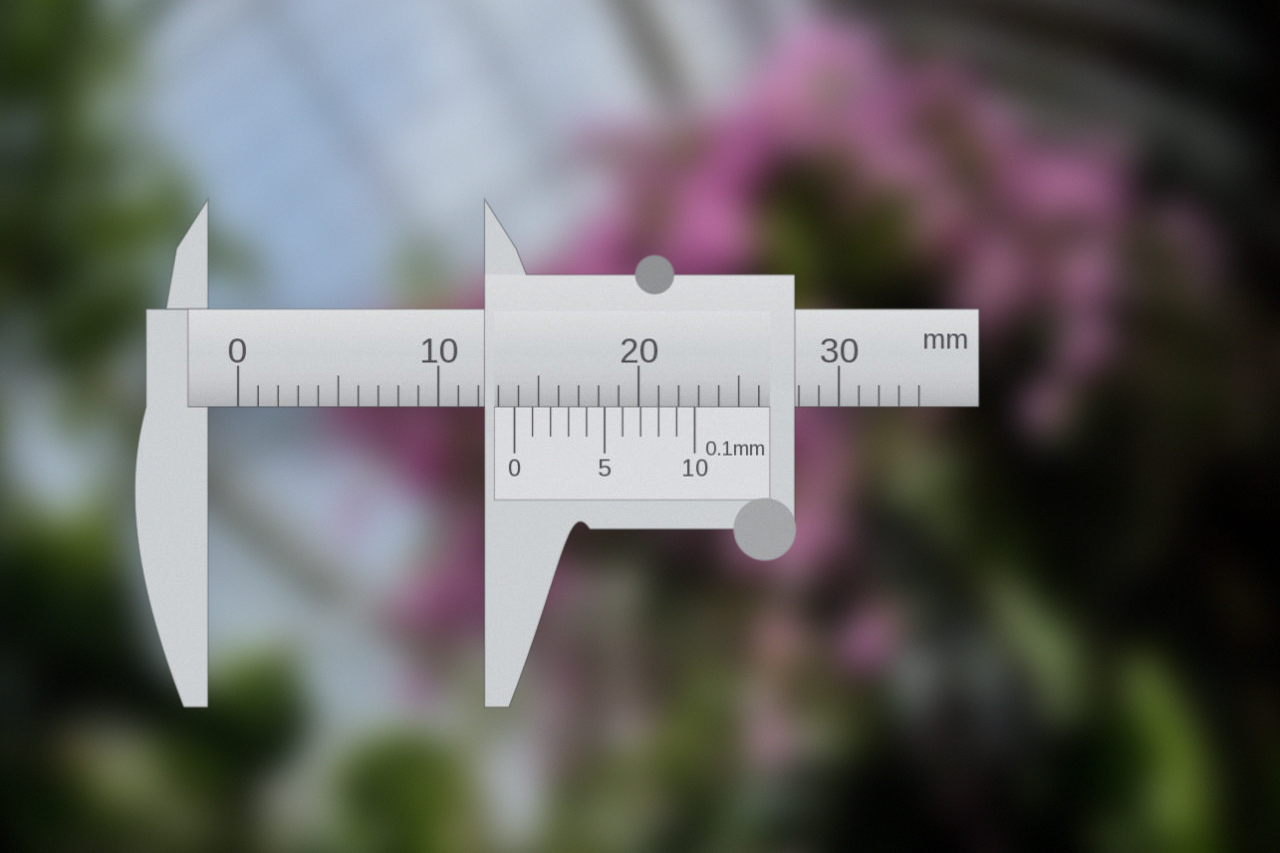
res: 13.8; mm
